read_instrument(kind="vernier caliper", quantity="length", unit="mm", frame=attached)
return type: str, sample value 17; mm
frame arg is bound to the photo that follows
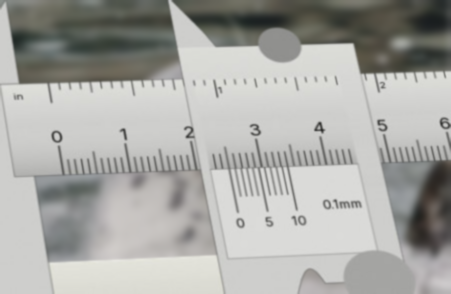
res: 25.0; mm
